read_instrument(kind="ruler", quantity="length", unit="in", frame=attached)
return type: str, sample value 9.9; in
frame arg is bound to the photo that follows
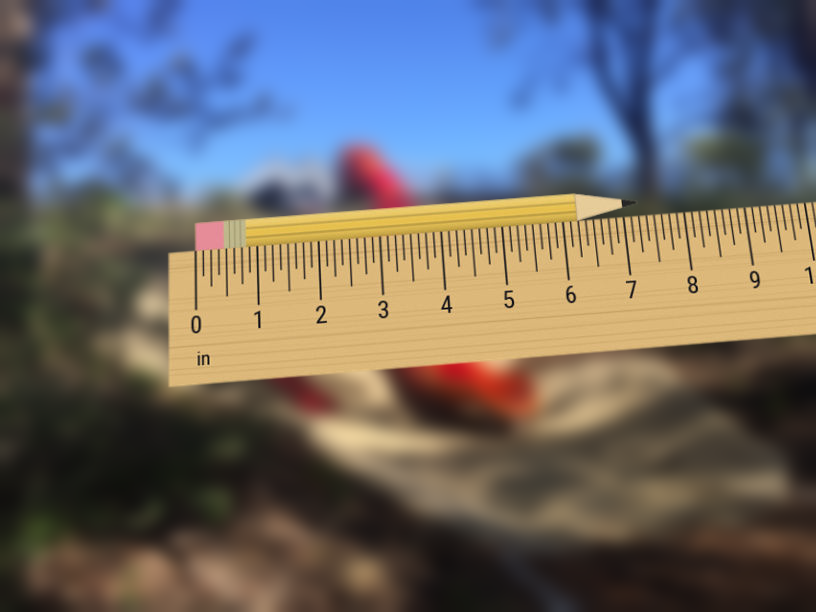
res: 7.25; in
